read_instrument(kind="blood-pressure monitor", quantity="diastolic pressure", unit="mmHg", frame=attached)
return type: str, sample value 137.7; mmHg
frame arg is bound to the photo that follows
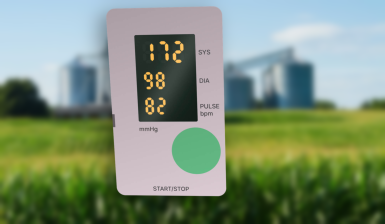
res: 98; mmHg
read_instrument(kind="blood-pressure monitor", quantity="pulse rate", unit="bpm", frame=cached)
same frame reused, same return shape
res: 82; bpm
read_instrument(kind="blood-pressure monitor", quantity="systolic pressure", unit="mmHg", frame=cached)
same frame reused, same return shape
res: 172; mmHg
